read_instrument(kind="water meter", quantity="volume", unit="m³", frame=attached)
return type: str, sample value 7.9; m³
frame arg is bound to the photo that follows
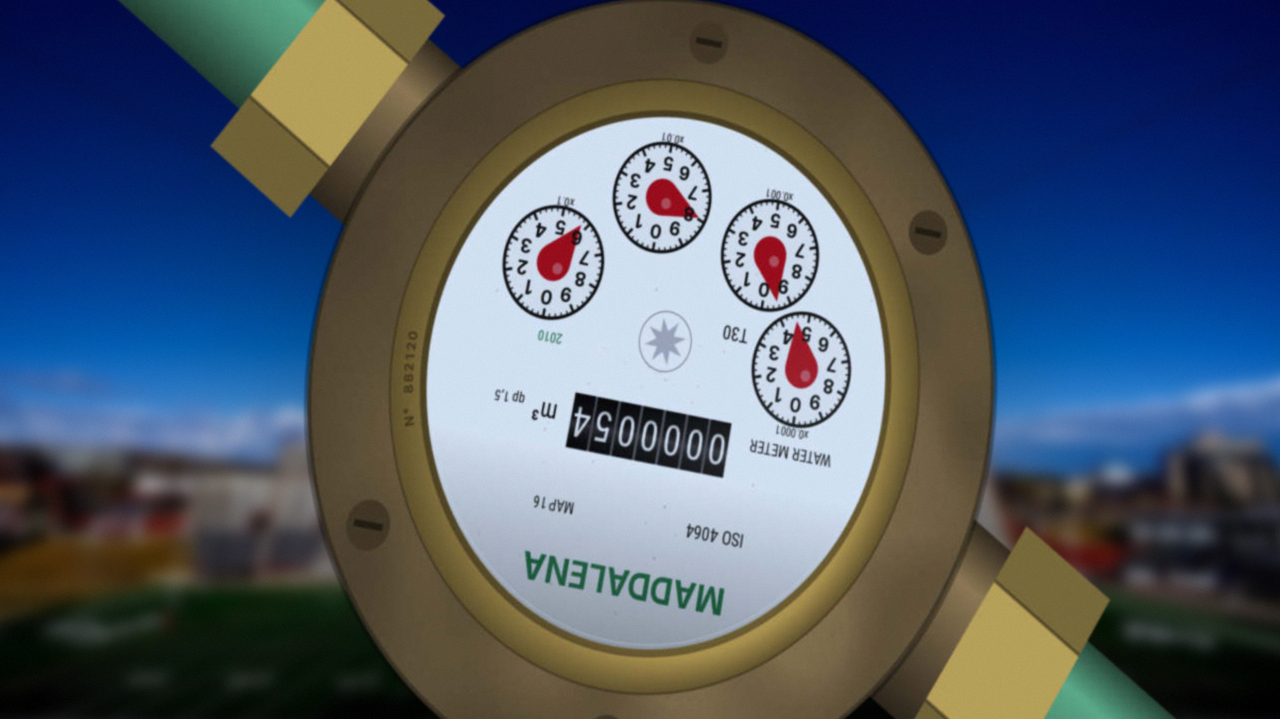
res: 54.5794; m³
